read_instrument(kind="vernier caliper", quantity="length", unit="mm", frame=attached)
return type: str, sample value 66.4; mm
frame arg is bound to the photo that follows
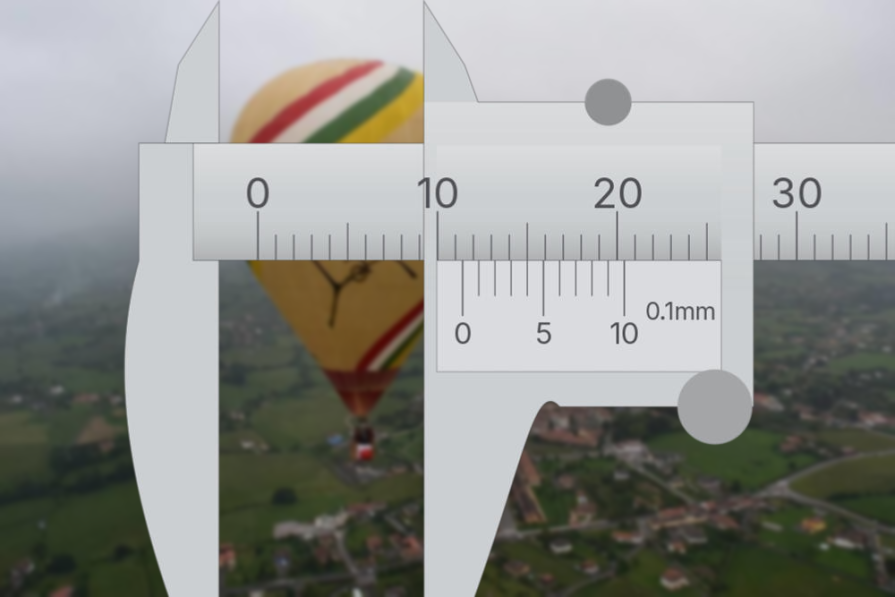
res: 11.4; mm
